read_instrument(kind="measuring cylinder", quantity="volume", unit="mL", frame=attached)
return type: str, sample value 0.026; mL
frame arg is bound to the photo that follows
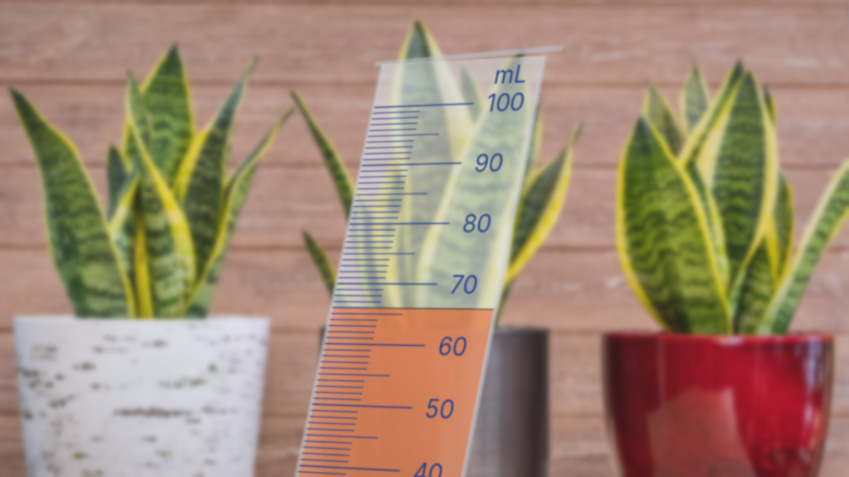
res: 66; mL
